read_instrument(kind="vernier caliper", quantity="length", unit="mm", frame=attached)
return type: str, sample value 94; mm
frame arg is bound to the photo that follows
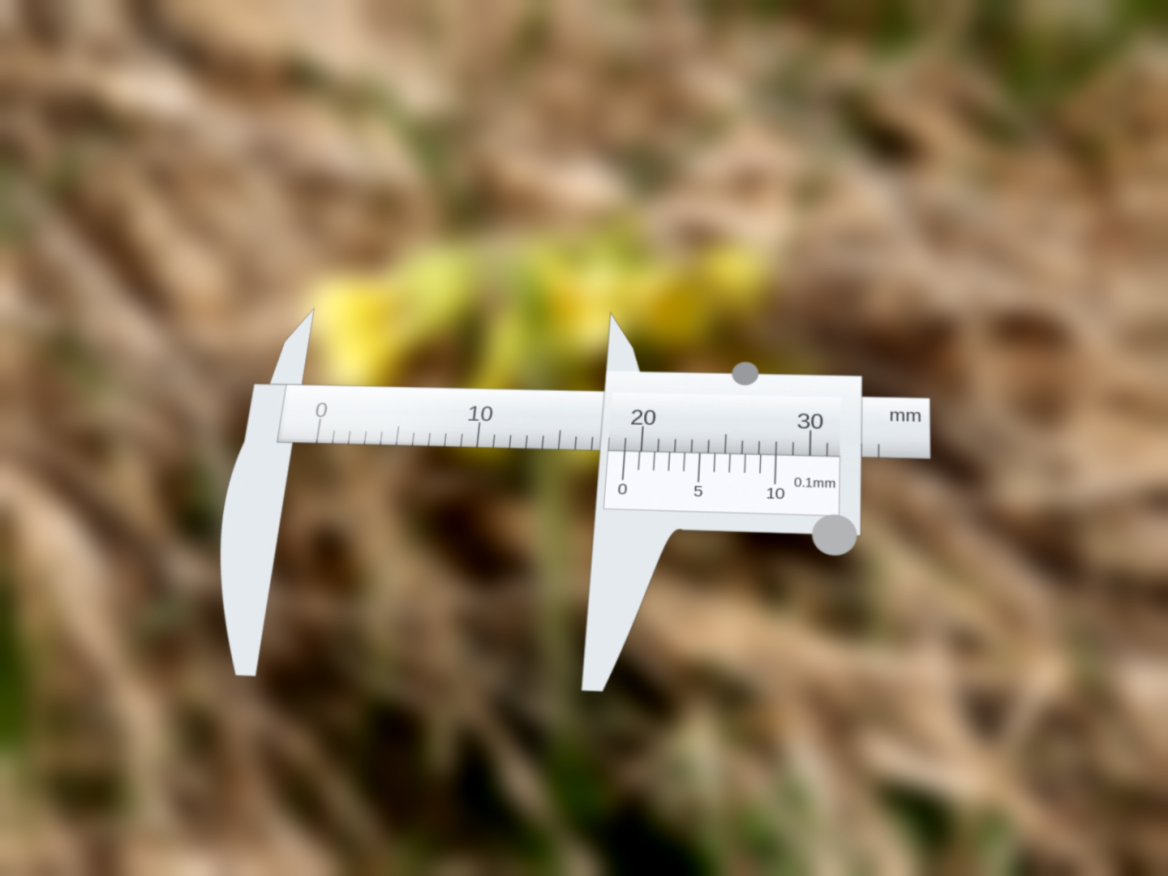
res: 19.0; mm
